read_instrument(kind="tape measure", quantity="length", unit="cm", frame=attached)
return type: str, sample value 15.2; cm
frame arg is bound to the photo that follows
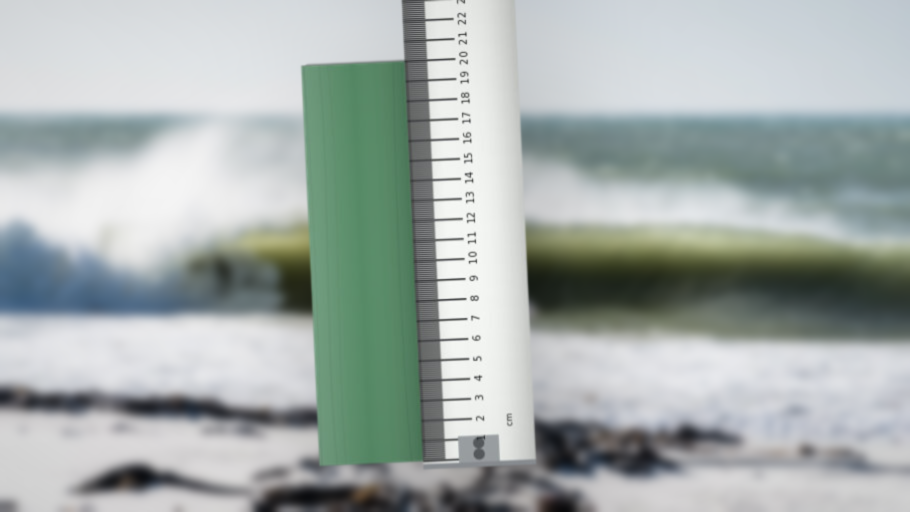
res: 20; cm
